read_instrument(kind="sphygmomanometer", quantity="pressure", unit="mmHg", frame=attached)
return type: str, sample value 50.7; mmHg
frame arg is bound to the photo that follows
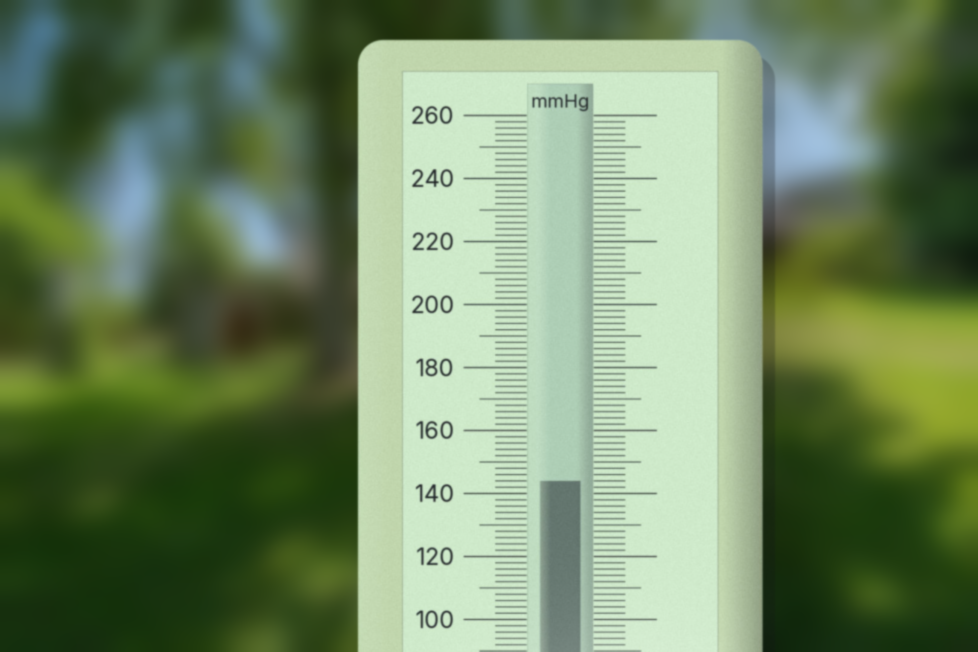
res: 144; mmHg
